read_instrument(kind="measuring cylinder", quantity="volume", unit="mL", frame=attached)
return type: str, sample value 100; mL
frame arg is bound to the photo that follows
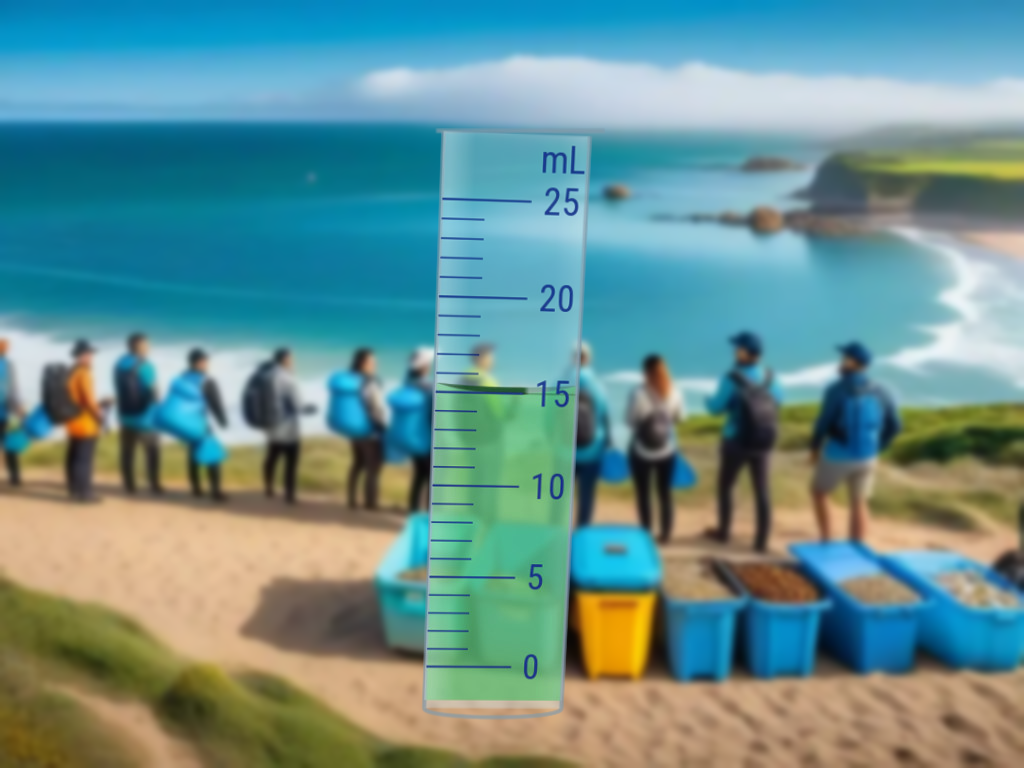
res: 15; mL
